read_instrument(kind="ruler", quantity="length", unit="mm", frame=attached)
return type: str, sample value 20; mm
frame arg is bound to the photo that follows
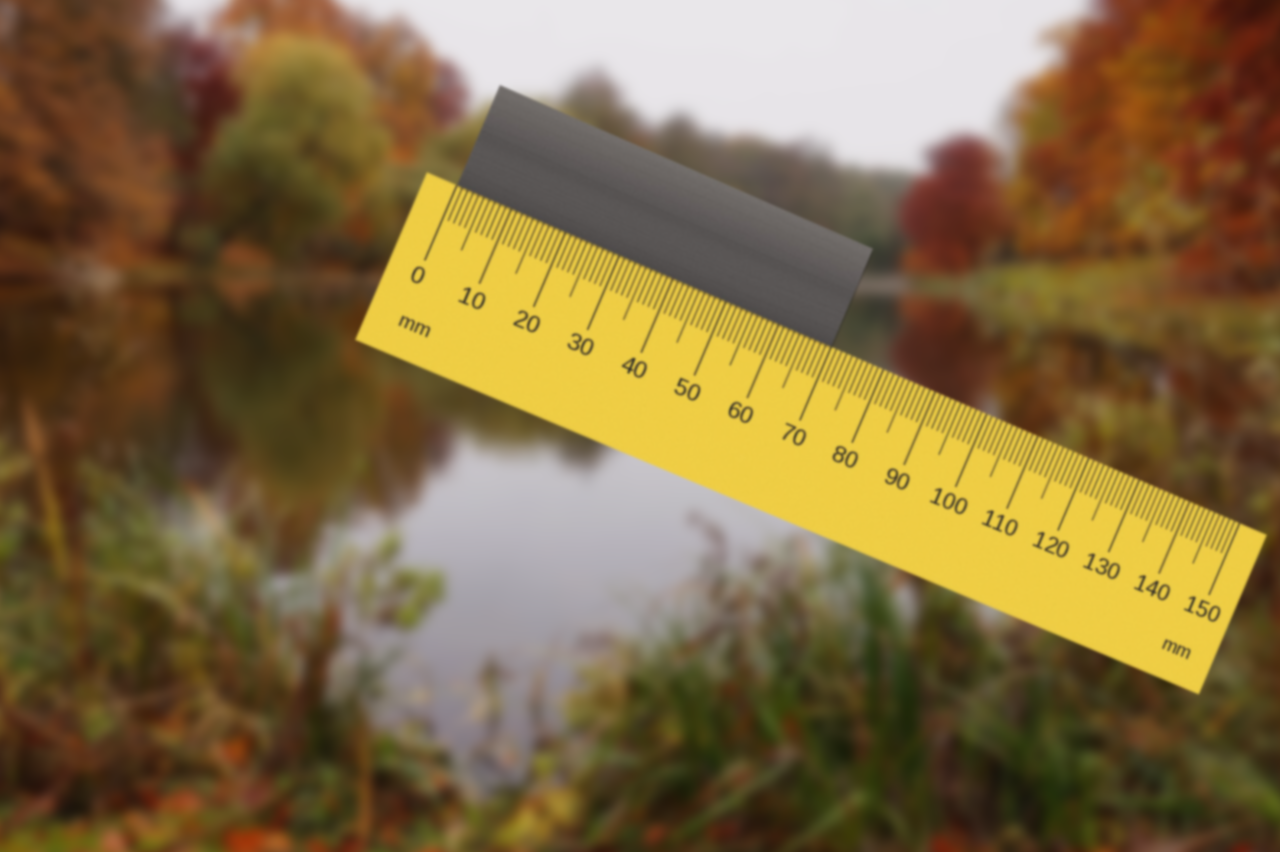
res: 70; mm
